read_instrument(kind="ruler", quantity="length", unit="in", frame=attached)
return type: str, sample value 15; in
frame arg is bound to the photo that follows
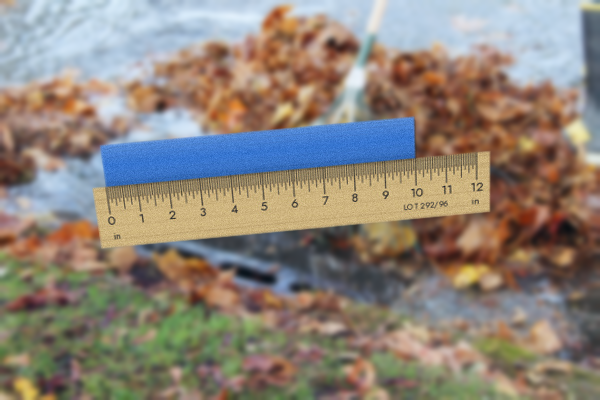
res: 10; in
